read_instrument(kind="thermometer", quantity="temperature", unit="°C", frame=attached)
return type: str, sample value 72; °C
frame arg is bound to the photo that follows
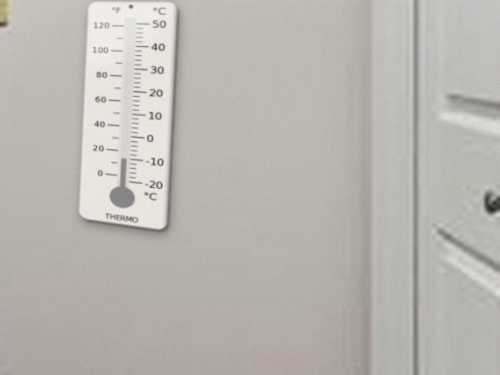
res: -10; °C
